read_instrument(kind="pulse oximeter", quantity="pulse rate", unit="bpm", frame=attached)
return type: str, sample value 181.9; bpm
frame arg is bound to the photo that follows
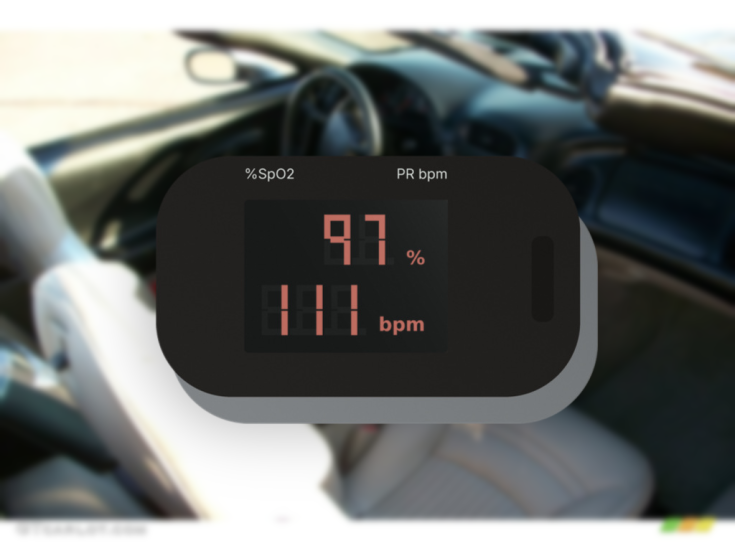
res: 111; bpm
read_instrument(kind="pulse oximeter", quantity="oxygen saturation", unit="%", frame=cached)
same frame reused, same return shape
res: 97; %
